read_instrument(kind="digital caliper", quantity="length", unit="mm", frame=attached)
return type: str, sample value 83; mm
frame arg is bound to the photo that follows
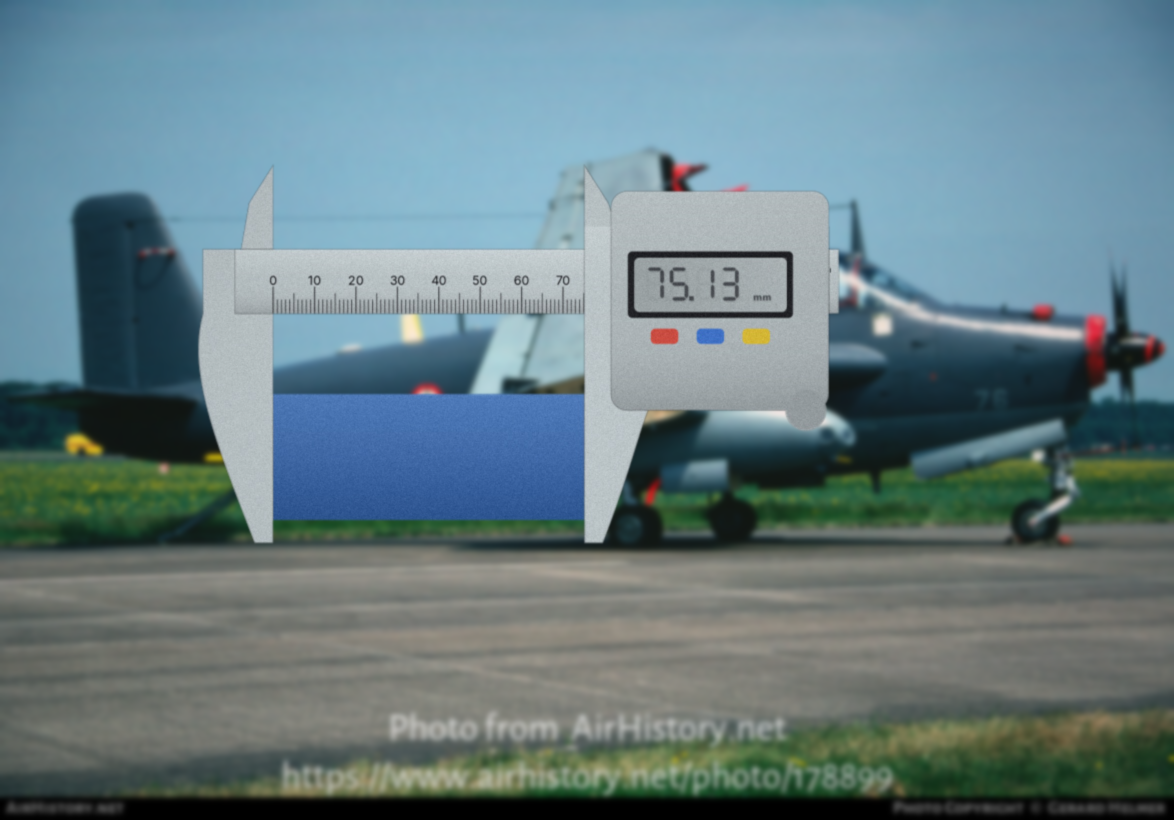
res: 75.13; mm
